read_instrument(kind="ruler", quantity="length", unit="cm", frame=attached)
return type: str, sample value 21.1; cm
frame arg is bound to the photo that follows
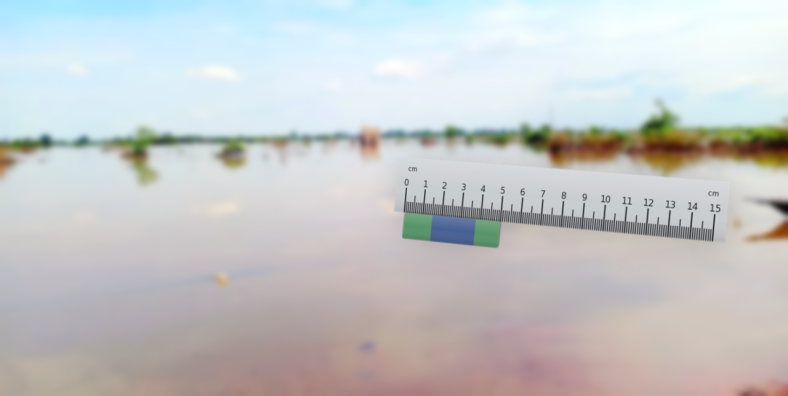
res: 5; cm
